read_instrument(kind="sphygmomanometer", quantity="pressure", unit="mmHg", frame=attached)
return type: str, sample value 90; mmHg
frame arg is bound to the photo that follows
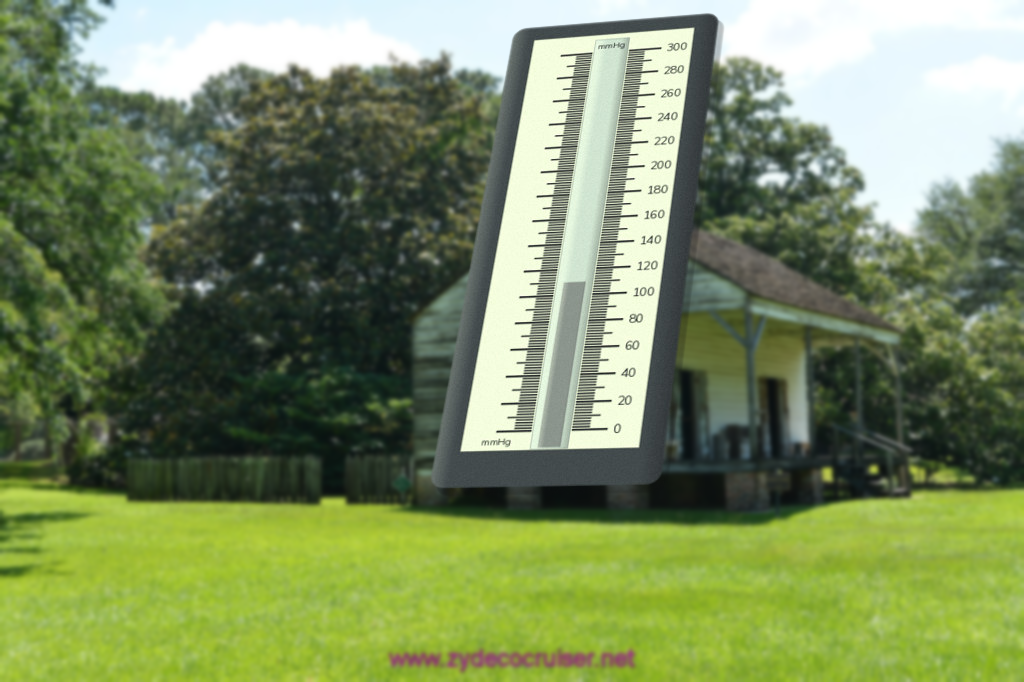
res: 110; mmHg
